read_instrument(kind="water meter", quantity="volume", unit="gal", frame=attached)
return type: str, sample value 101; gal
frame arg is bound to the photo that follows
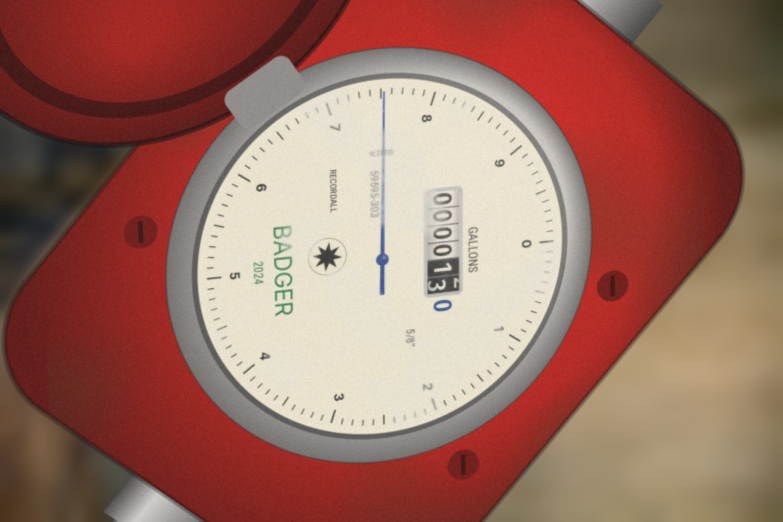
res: 127.5; gal
